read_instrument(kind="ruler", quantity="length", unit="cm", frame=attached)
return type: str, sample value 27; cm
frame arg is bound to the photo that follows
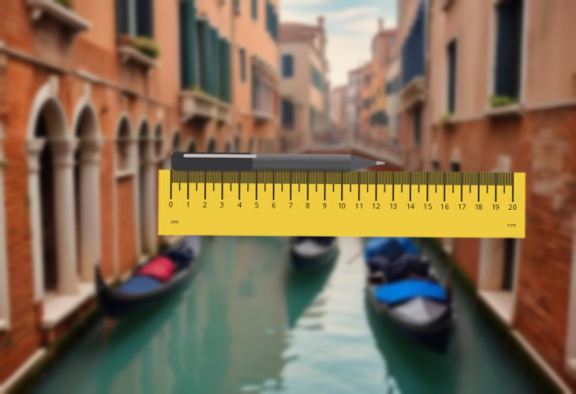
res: 12.5; cm
